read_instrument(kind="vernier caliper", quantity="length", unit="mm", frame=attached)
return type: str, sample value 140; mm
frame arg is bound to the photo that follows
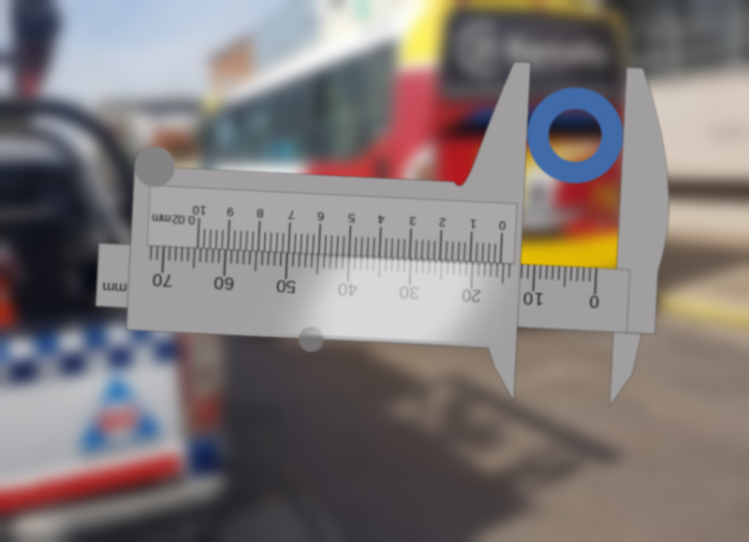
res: 15.5; mm
